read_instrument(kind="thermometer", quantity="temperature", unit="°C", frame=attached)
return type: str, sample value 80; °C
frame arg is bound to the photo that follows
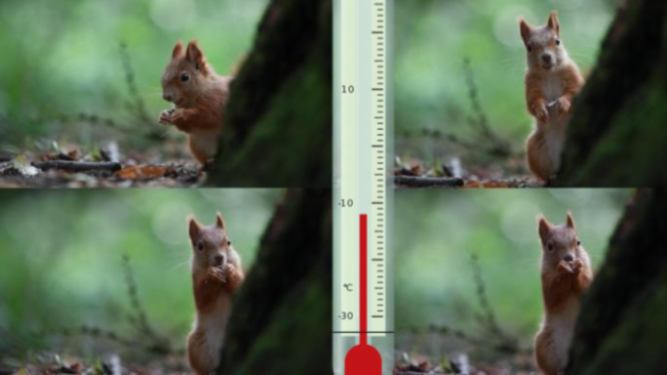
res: -12; °C
